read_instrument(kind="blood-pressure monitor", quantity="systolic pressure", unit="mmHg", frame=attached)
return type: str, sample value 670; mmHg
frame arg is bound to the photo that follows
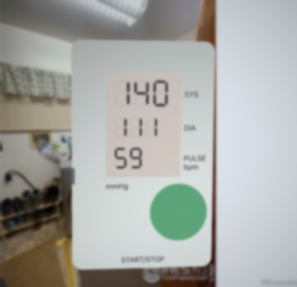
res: 140; mmHg
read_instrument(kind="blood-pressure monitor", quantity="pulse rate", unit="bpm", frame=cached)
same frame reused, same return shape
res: 59; bpm
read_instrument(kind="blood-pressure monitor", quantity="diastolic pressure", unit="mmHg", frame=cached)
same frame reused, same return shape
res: 111; mmHg
